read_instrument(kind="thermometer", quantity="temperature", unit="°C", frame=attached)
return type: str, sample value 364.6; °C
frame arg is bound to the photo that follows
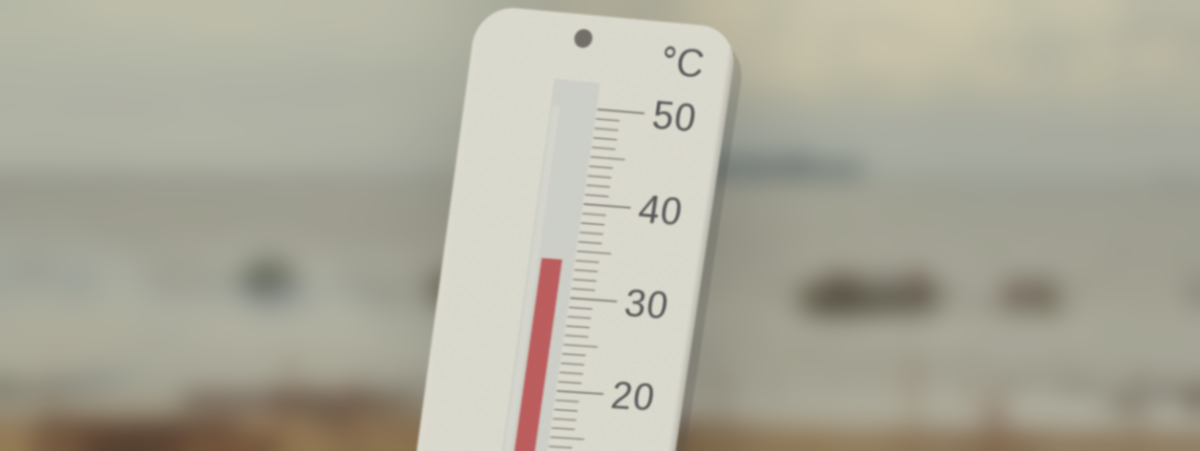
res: 34; °C
